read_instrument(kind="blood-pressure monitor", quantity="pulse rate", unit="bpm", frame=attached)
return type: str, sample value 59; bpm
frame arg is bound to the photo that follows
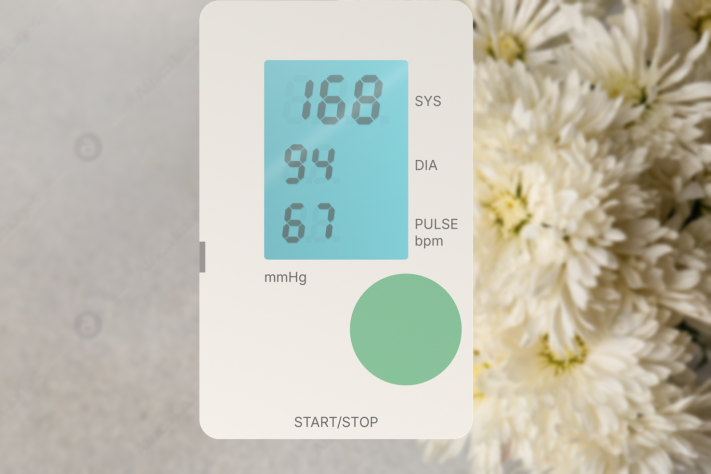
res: 67; bpm
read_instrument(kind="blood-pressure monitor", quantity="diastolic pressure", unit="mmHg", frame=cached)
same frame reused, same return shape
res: 94; mmHg
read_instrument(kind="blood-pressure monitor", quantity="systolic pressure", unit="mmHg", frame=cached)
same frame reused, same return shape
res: 168; mmHg
